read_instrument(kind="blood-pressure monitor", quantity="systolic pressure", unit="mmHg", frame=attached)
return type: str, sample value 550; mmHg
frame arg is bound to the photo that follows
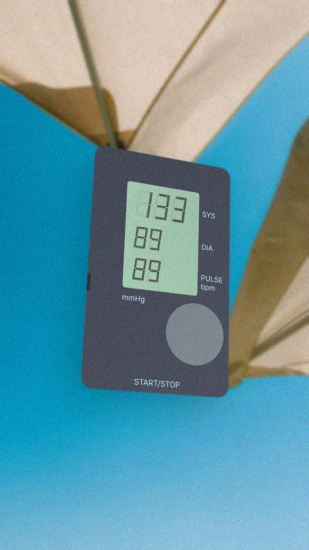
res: 133; mmHg
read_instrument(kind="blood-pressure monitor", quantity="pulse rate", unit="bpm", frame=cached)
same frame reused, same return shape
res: 89; bpm
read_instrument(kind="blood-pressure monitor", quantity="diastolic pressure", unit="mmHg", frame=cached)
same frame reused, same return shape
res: 89; mmHg
